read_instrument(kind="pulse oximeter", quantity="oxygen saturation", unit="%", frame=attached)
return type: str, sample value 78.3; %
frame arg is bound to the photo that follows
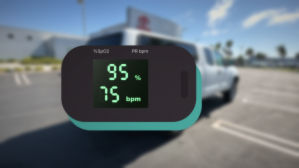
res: 95; %
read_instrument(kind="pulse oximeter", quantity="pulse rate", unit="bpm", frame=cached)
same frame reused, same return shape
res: 75; bpm
